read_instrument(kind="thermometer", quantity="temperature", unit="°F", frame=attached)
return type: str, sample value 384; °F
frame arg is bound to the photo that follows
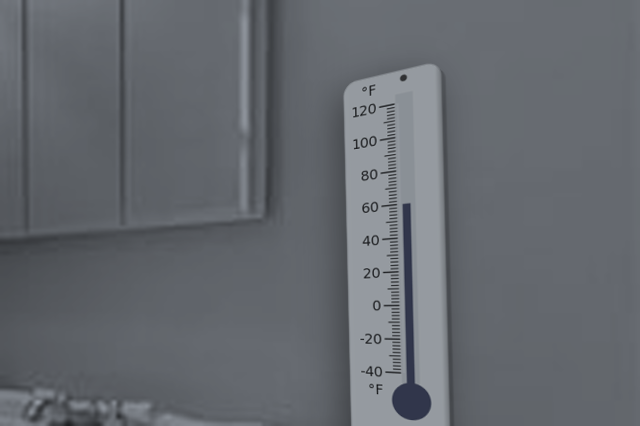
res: 60; °F
